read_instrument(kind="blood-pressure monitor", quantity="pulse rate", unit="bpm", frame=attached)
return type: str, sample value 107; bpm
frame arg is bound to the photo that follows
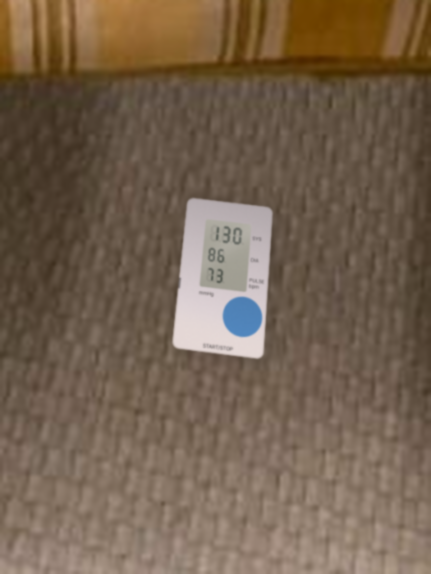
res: 73; bpm
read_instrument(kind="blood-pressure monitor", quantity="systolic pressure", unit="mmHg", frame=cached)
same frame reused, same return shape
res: 130; mmHg
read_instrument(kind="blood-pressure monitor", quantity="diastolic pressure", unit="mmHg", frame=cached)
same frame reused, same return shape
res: 86; mmHg
